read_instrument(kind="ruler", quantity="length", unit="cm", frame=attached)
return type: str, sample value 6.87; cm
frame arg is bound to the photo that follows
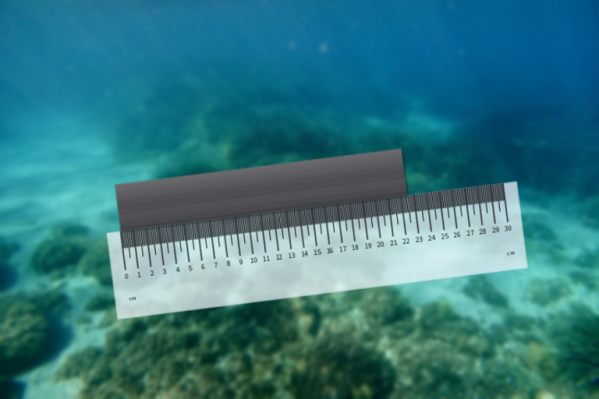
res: 22.5; cm
